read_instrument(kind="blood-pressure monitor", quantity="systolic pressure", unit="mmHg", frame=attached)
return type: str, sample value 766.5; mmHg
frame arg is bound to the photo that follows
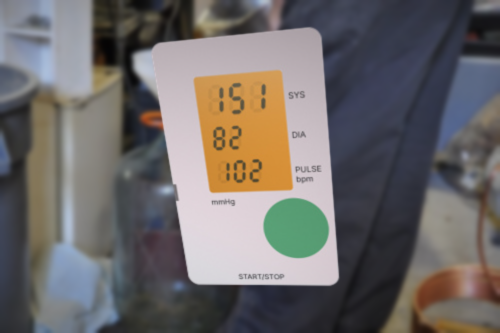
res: 151; mmHg
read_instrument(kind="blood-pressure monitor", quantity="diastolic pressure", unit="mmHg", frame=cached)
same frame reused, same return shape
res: 82; mmHg
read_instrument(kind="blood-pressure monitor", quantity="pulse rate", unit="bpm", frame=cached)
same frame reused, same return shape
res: 102; bpm
